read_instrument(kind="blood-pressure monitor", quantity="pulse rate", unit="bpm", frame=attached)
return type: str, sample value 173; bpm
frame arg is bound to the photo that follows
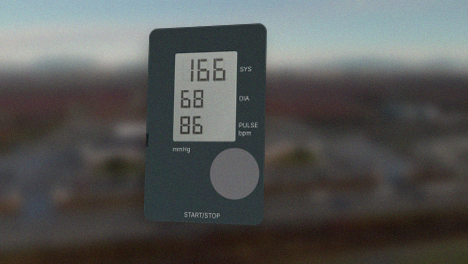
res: 86; bpm
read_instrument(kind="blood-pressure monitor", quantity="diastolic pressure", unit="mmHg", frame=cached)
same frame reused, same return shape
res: 68; mmHg
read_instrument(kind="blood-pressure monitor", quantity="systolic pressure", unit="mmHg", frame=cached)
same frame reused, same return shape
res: 166; mmHg
